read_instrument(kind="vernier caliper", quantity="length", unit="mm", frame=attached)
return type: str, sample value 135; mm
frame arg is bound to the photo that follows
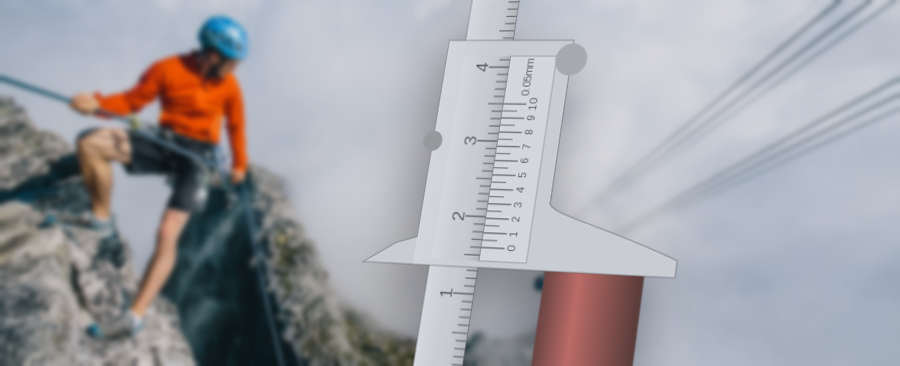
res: 16.0; mm
